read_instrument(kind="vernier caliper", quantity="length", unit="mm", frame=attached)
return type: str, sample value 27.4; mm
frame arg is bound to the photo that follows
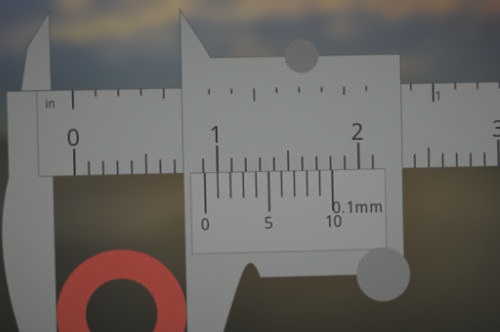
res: 9.1; mm
